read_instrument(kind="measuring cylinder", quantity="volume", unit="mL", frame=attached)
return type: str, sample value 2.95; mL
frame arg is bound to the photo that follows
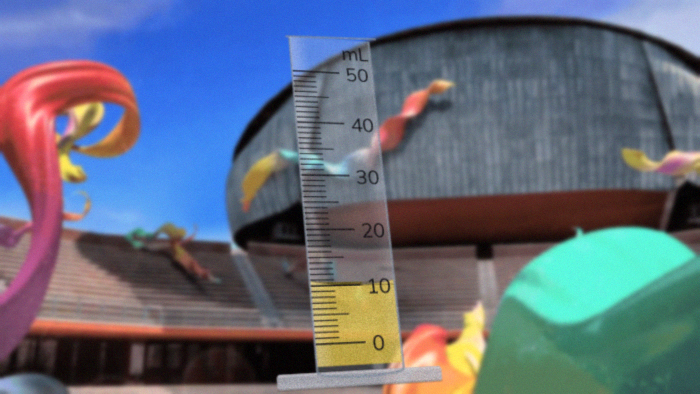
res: 10; mL
